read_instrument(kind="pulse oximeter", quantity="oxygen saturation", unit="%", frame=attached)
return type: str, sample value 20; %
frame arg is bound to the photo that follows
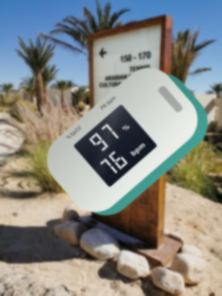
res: 97; %
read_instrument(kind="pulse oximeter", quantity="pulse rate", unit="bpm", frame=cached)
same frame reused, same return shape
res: 76; bpm
